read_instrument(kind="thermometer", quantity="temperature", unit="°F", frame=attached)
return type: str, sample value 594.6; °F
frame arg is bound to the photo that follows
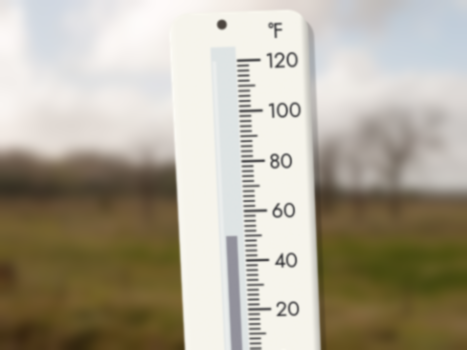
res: 50; °F
